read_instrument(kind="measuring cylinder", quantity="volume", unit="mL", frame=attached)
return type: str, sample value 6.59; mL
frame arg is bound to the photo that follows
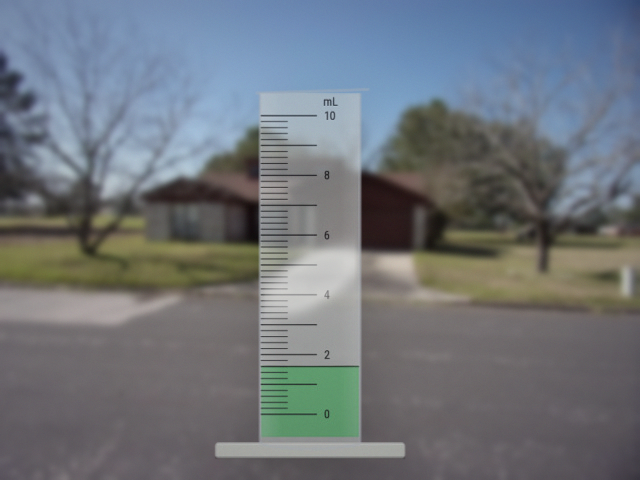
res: 1.6; mL
